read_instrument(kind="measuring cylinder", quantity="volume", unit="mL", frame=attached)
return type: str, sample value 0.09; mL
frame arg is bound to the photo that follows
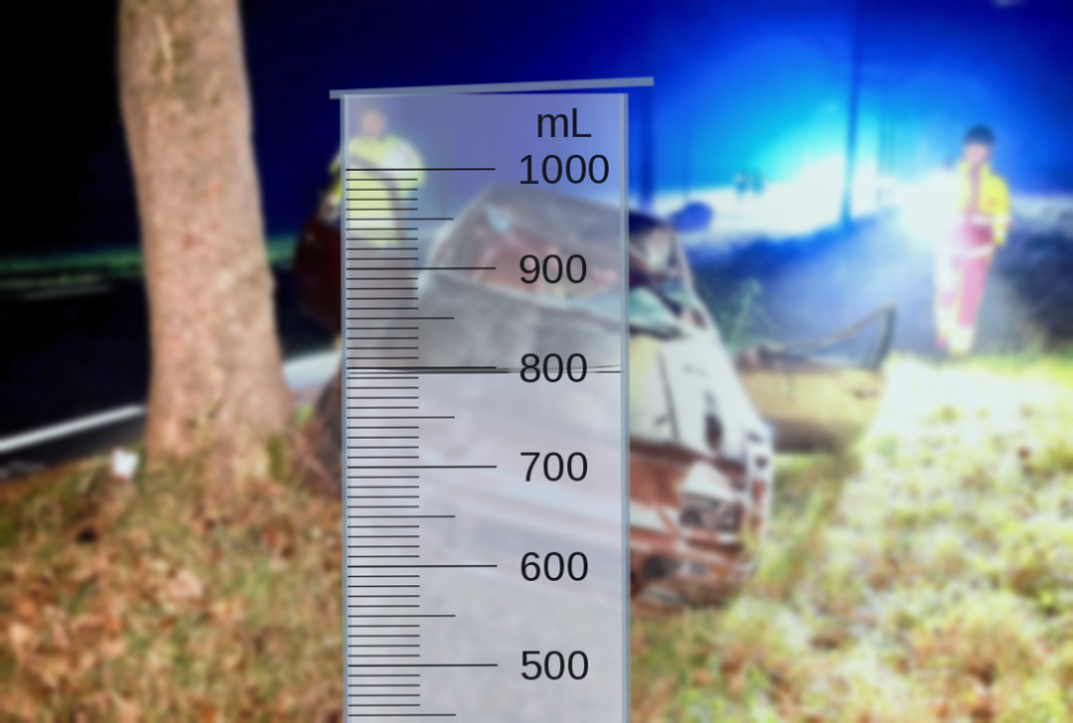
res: 795; mL
